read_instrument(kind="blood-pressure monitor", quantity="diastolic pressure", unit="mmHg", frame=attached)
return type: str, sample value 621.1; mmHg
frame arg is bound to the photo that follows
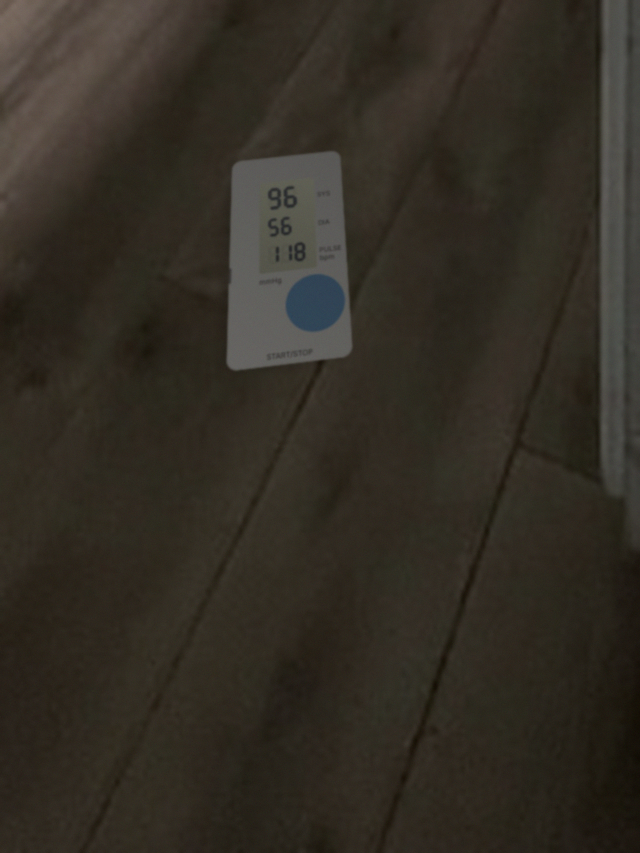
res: 56; mmHg
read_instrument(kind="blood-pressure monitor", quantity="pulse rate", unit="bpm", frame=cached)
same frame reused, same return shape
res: 118; bpm
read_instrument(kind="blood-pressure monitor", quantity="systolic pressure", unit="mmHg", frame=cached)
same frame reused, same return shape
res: 96; mmHg
